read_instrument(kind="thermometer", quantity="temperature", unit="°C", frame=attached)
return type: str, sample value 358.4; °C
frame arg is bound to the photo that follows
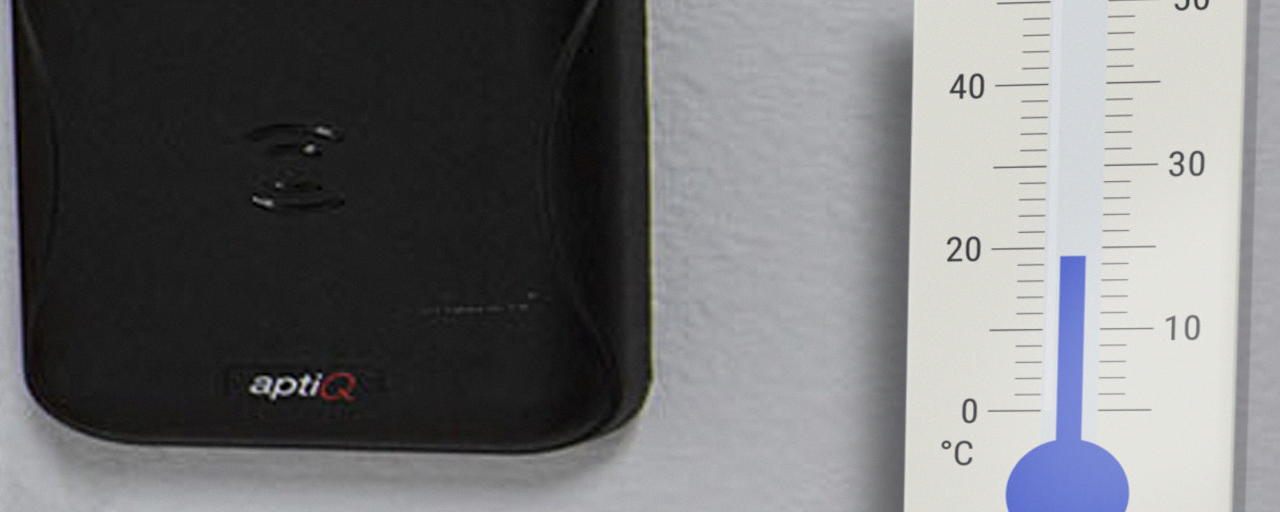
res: 19; °C
